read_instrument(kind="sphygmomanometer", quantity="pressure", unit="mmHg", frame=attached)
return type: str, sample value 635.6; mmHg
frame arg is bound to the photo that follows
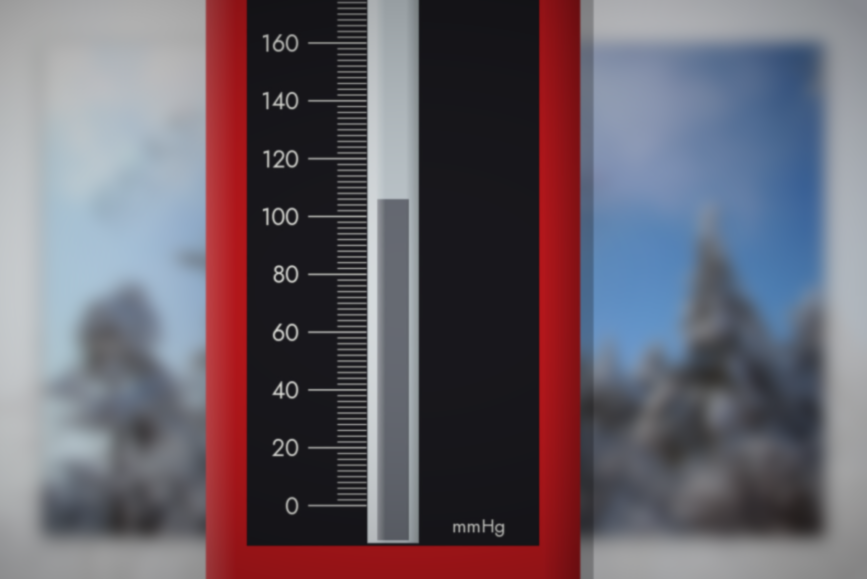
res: 106; mmHg
